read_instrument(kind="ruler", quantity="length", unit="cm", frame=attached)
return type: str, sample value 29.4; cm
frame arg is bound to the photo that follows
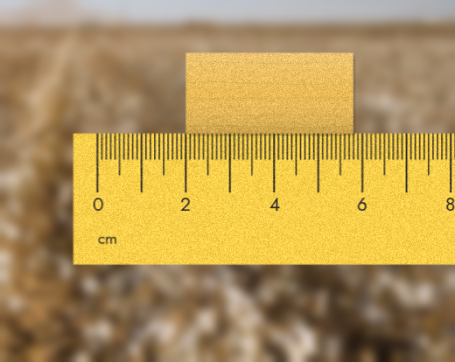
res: 3.8; cm
